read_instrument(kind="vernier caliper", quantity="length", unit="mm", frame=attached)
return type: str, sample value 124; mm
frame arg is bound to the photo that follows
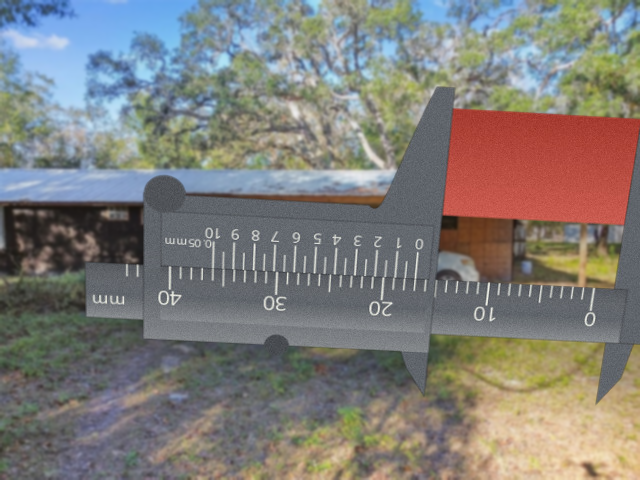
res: 17.0; mm
